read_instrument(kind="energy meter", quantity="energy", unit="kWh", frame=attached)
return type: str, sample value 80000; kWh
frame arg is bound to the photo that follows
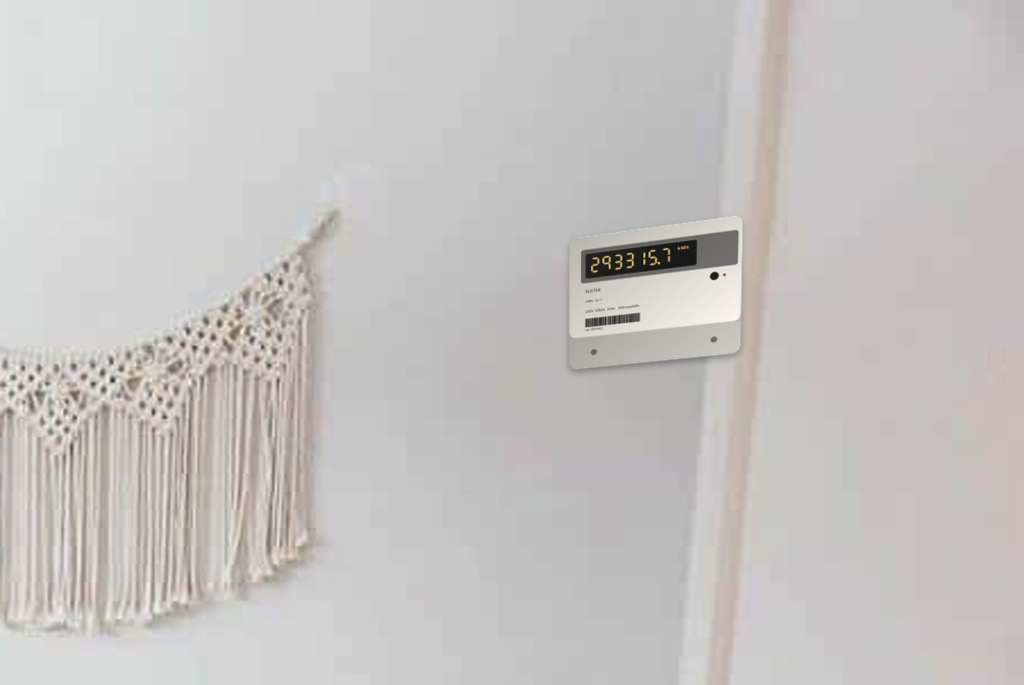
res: 293315.7; kWh
